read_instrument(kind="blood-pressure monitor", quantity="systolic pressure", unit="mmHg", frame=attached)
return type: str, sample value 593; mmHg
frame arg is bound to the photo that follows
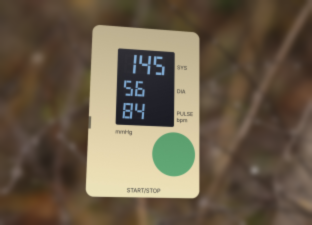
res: 145; mmHg
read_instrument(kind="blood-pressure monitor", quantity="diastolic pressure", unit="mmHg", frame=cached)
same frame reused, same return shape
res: 56; mmHg
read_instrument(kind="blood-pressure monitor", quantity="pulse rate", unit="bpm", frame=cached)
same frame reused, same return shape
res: 84; bpm
